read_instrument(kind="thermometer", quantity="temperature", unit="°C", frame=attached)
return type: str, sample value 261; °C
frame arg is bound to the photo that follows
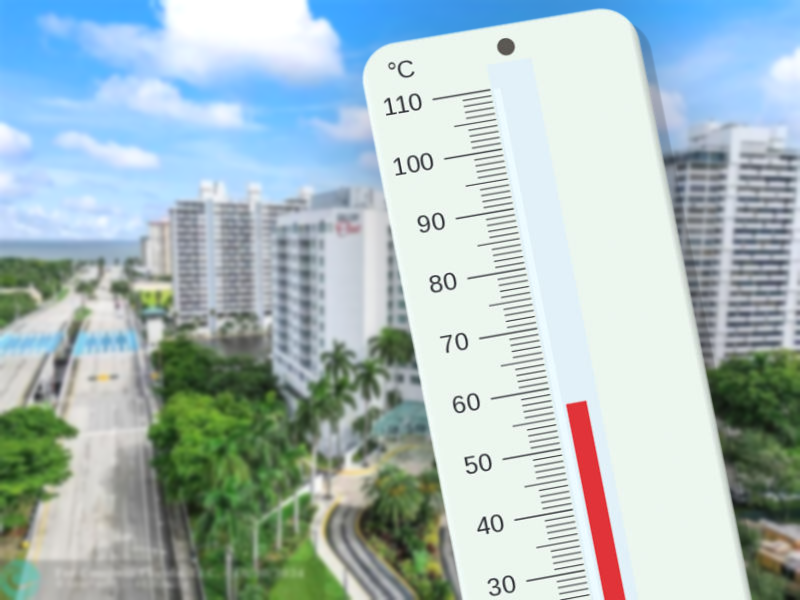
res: 57; °C
